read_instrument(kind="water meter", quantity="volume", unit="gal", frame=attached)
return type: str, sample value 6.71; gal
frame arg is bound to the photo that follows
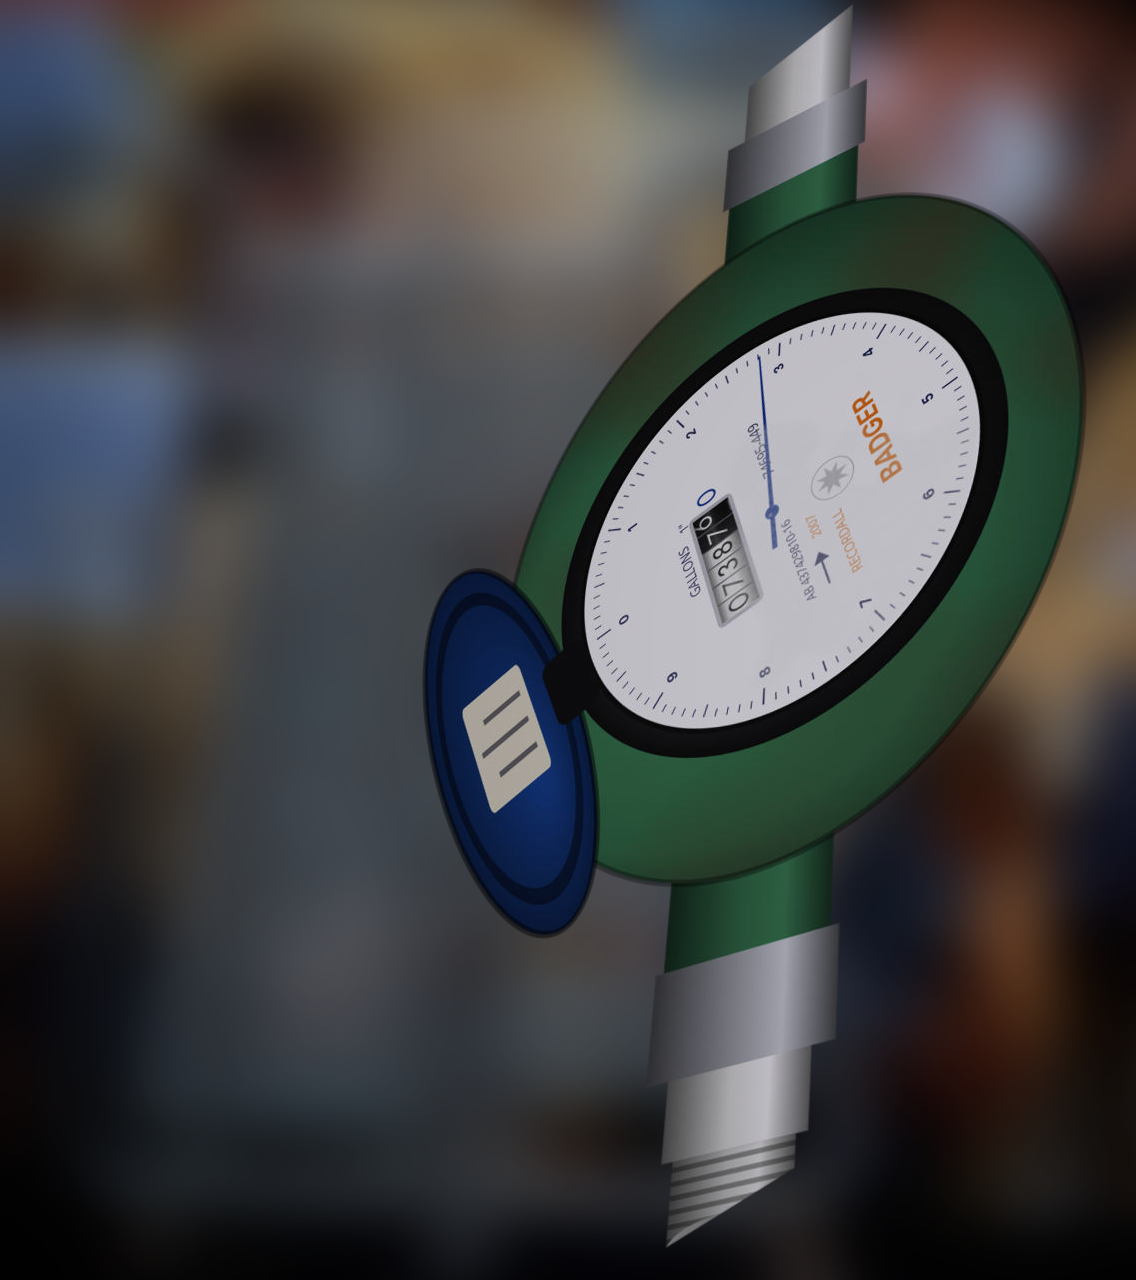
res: 738762.8; gal
